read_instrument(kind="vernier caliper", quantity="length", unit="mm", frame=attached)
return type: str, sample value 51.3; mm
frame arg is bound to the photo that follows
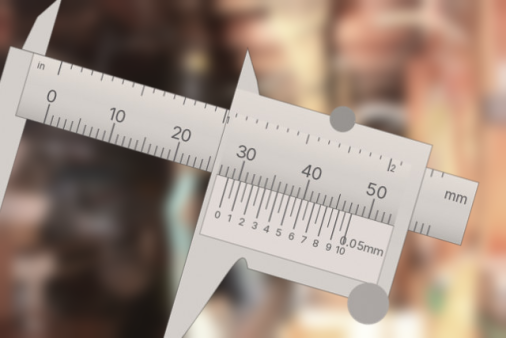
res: 28.4; mm
